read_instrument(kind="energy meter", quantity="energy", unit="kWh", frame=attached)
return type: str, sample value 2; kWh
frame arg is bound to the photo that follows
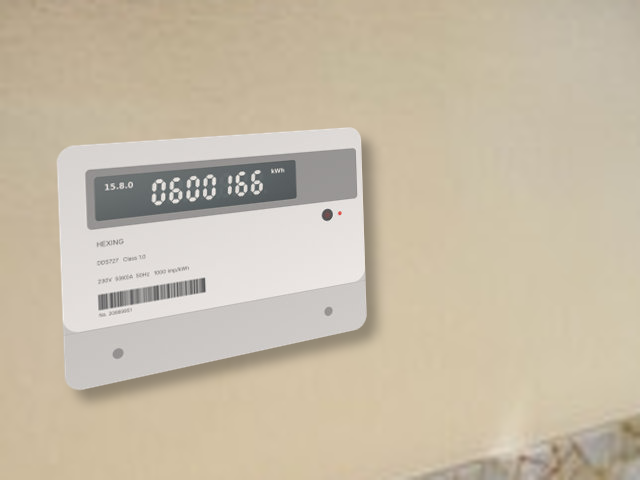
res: 600166; kWh
